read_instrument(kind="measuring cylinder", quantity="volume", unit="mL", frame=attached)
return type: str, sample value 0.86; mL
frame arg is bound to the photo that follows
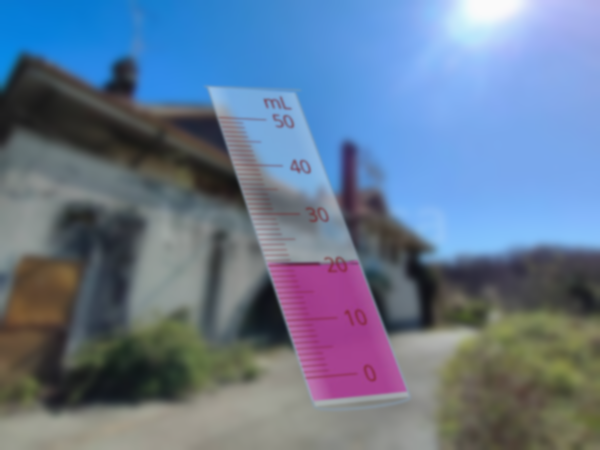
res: 20; mL
